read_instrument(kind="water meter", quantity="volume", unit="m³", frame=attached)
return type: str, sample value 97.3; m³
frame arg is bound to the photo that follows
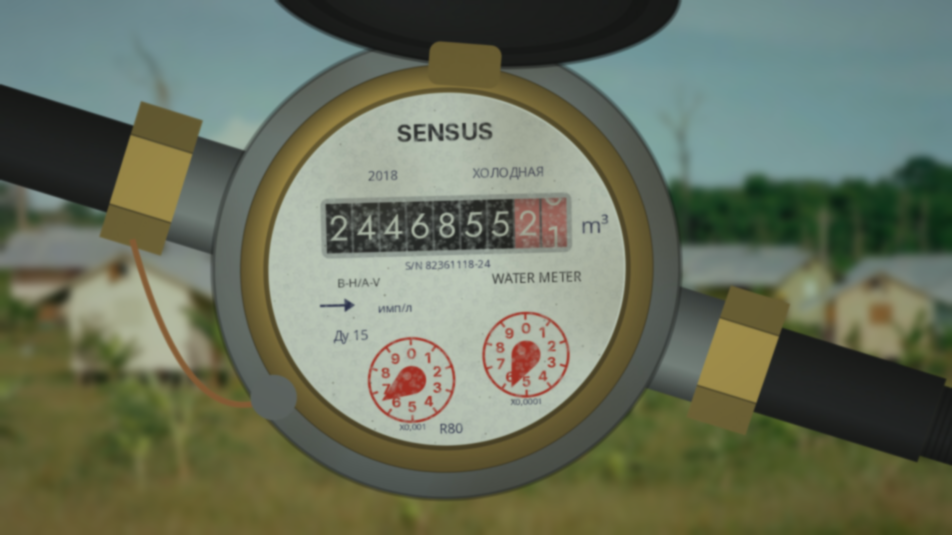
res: 2446855.2065; m³
